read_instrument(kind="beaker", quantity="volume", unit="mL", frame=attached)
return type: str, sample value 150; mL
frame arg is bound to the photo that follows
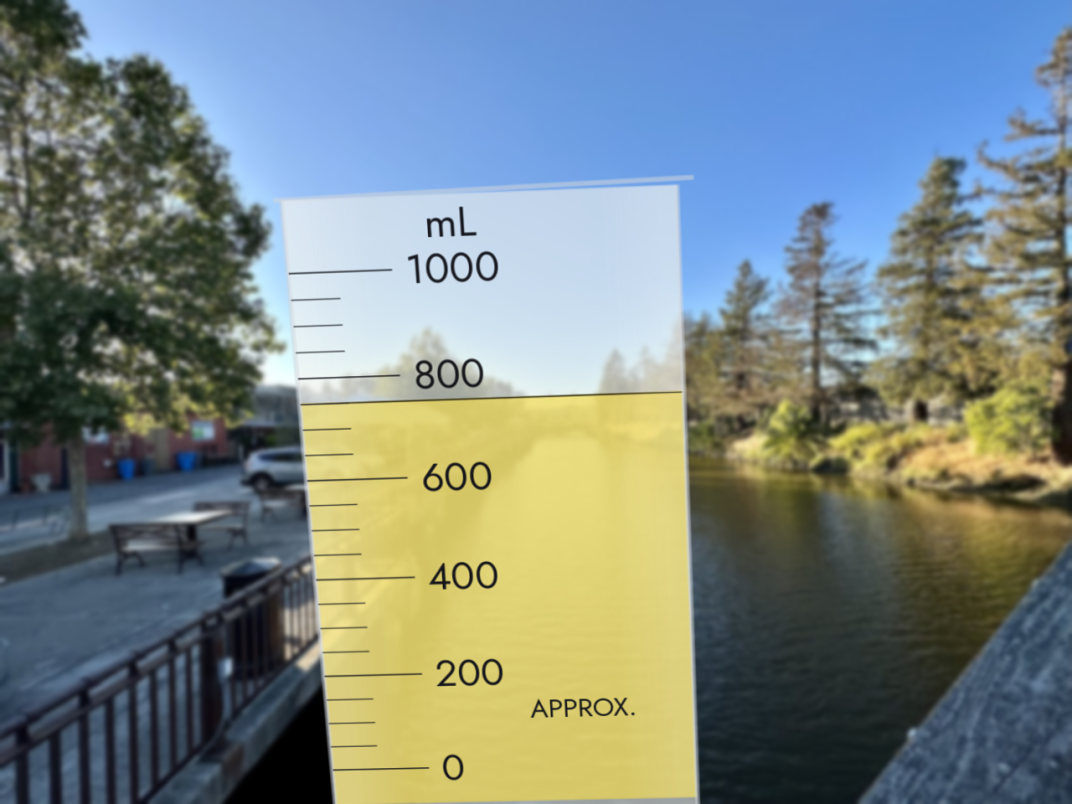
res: 750; mL
